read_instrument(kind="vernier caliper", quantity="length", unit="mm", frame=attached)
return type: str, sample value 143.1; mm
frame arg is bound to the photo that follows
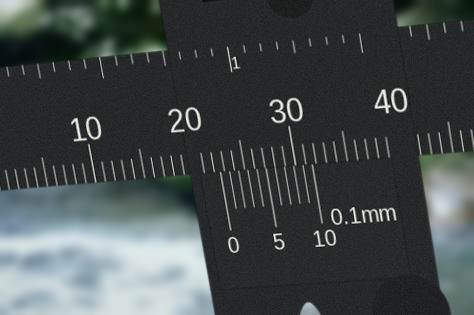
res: 22.6; mm
